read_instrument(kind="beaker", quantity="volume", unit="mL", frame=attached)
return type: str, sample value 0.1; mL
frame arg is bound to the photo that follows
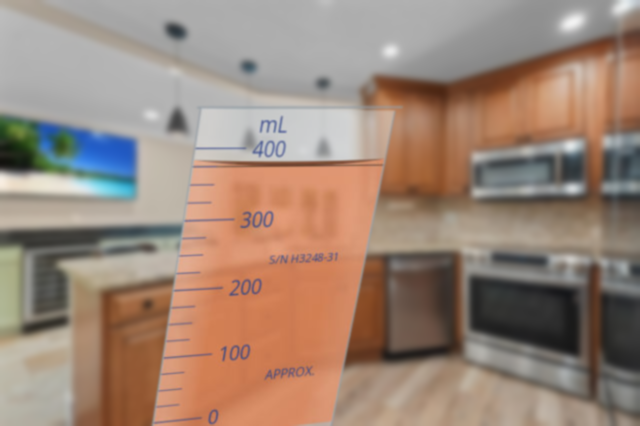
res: 375; mL
